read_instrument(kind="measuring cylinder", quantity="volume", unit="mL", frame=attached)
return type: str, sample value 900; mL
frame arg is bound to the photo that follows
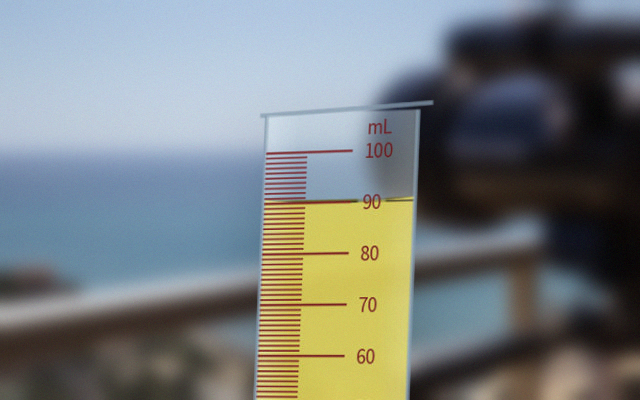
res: 90; mL
